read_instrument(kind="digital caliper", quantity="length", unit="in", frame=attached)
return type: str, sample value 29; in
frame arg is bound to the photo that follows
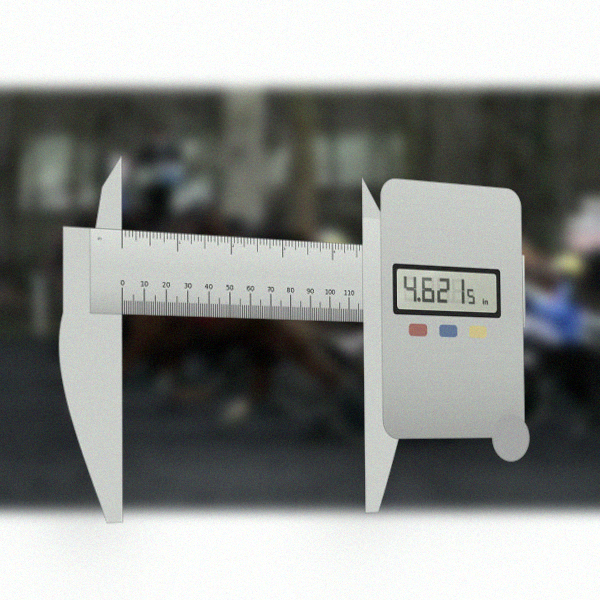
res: 4.6215; in
